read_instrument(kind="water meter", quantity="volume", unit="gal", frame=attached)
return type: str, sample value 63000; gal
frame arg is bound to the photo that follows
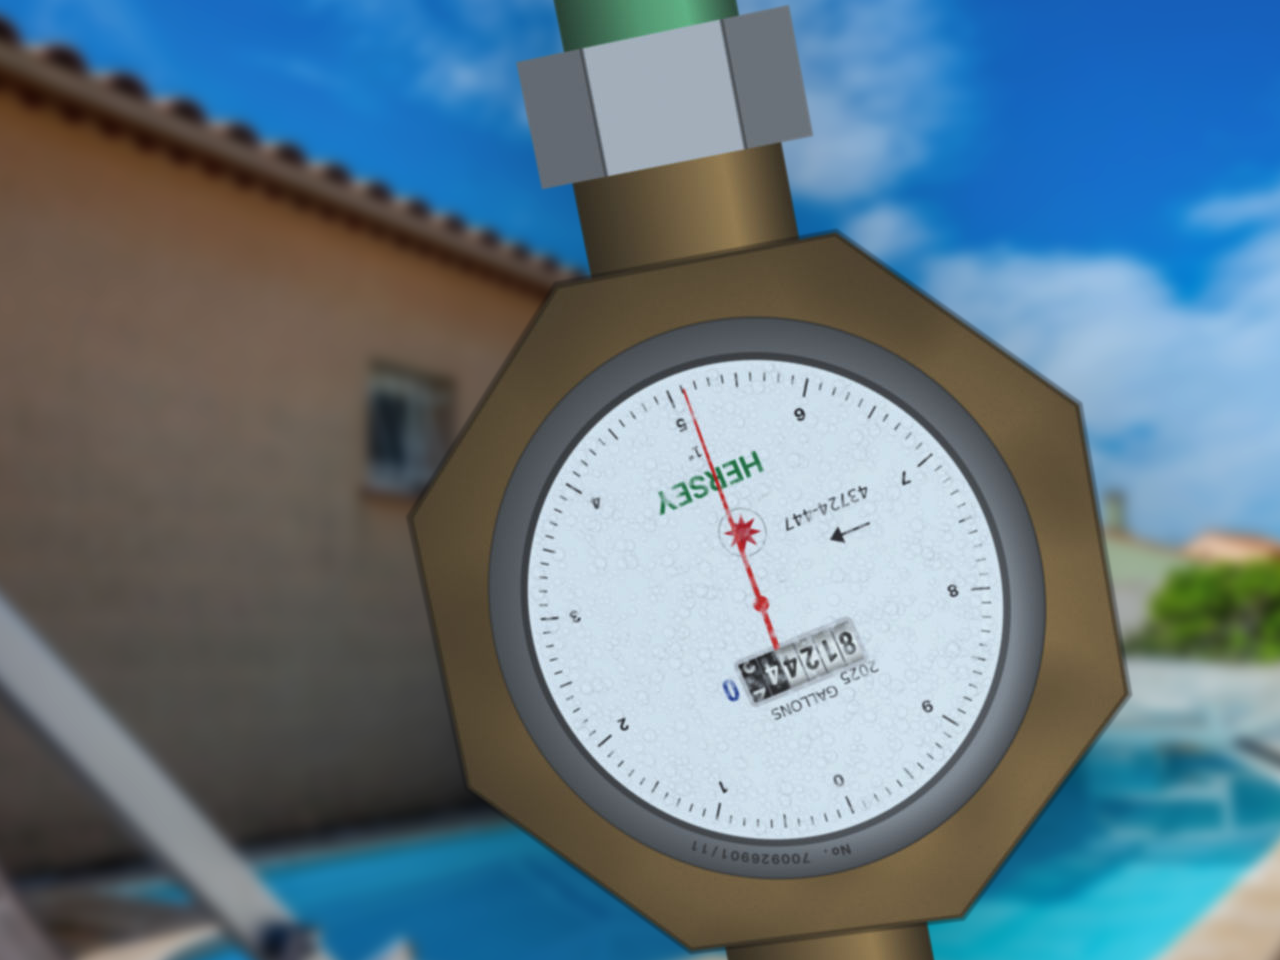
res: 8124425.1; gal
